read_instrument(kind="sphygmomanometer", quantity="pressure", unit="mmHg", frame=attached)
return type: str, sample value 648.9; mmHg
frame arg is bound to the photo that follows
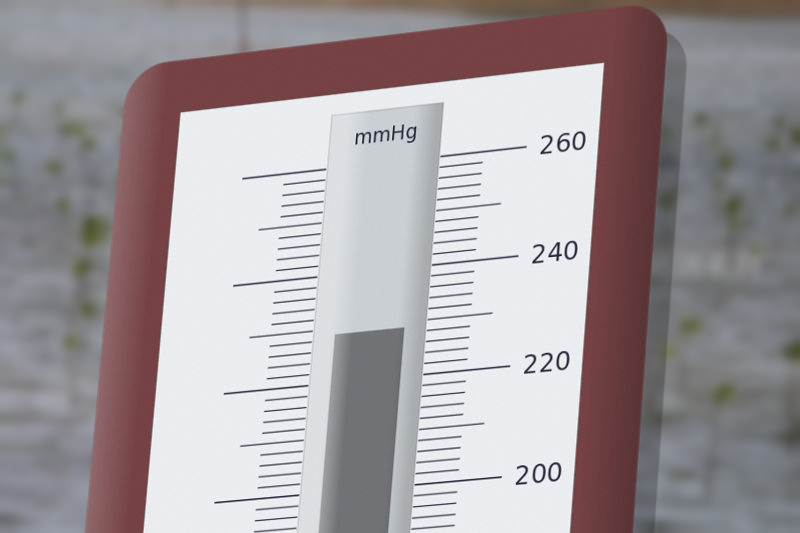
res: 229; mmHg
